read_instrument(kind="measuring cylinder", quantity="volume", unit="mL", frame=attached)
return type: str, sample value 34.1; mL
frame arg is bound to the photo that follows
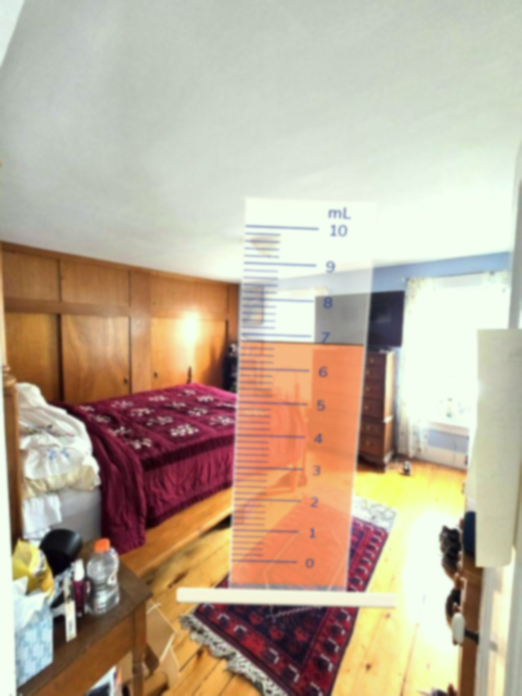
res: 6.8; mL
